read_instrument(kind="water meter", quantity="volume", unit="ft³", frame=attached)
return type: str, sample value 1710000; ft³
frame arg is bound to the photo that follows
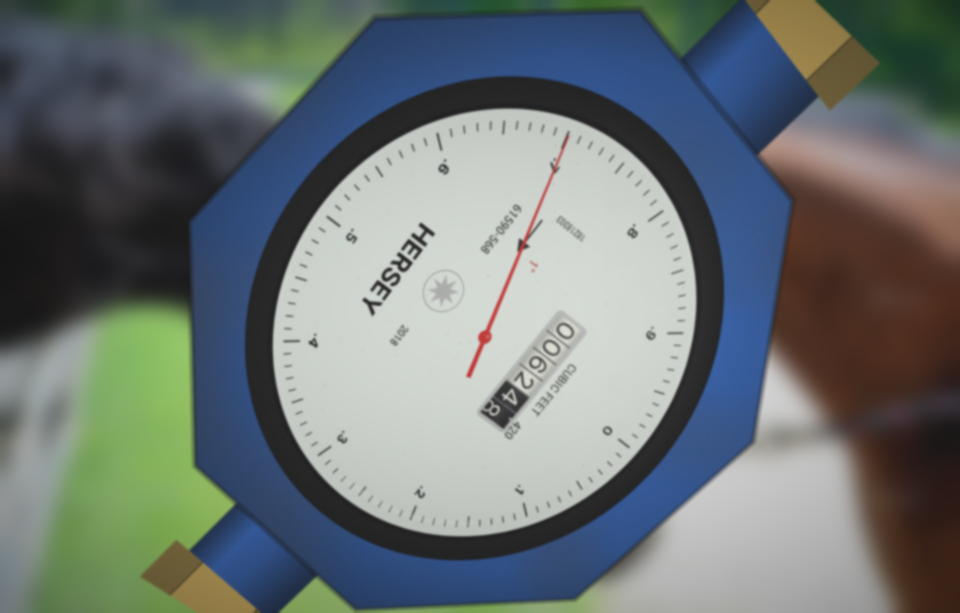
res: 6247.70; ft³
